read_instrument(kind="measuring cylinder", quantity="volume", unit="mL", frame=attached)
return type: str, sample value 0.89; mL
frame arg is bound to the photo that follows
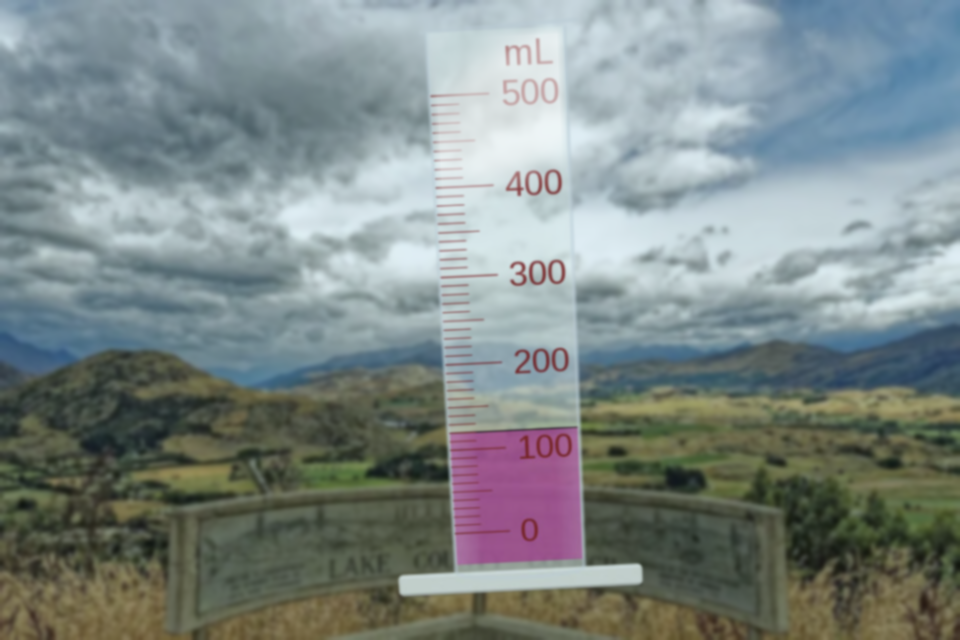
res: 120; mL
